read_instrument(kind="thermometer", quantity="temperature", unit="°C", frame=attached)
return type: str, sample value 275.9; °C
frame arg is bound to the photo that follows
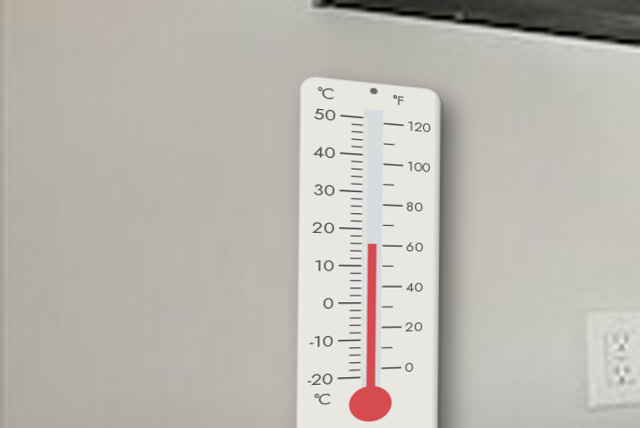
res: 16; °C
